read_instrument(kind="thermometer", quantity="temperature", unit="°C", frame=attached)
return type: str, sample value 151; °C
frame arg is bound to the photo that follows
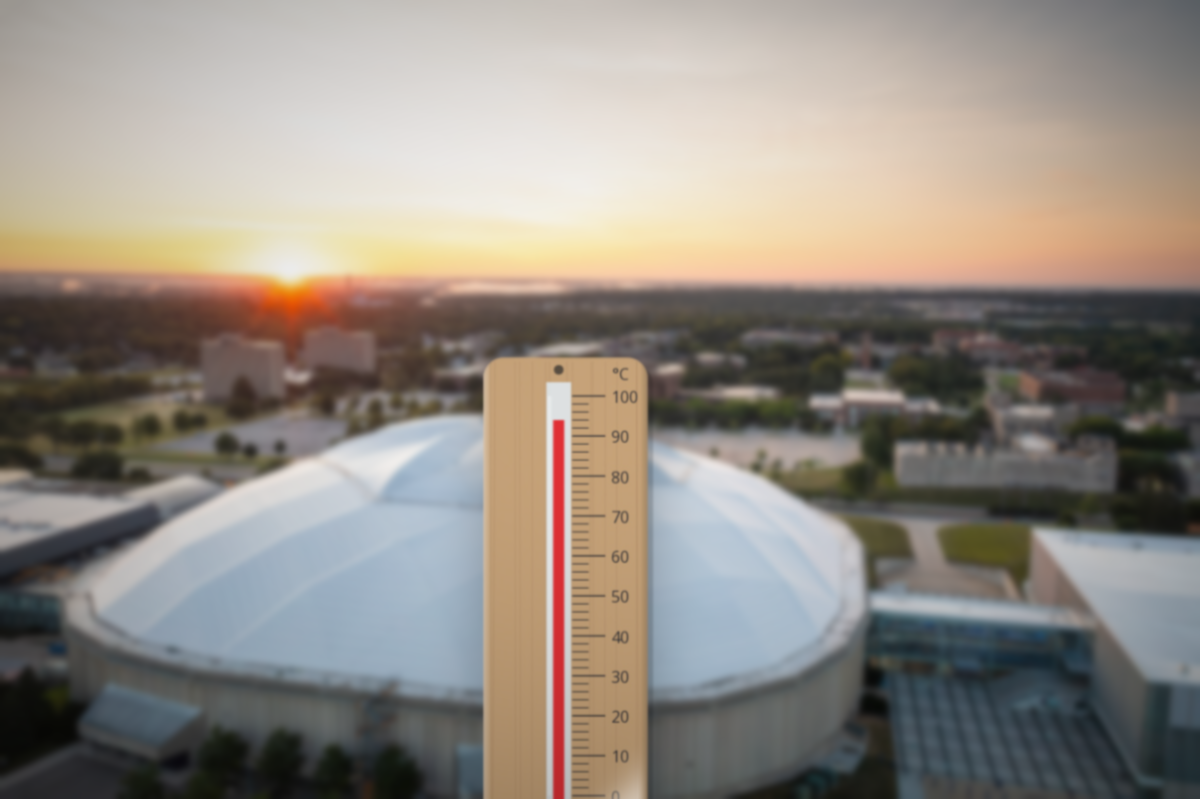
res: 94; °C
